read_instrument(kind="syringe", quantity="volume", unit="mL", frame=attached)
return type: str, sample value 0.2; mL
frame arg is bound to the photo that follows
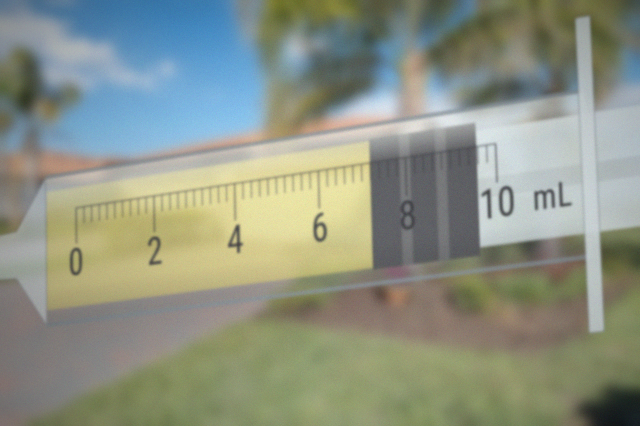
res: 7.2; mL
